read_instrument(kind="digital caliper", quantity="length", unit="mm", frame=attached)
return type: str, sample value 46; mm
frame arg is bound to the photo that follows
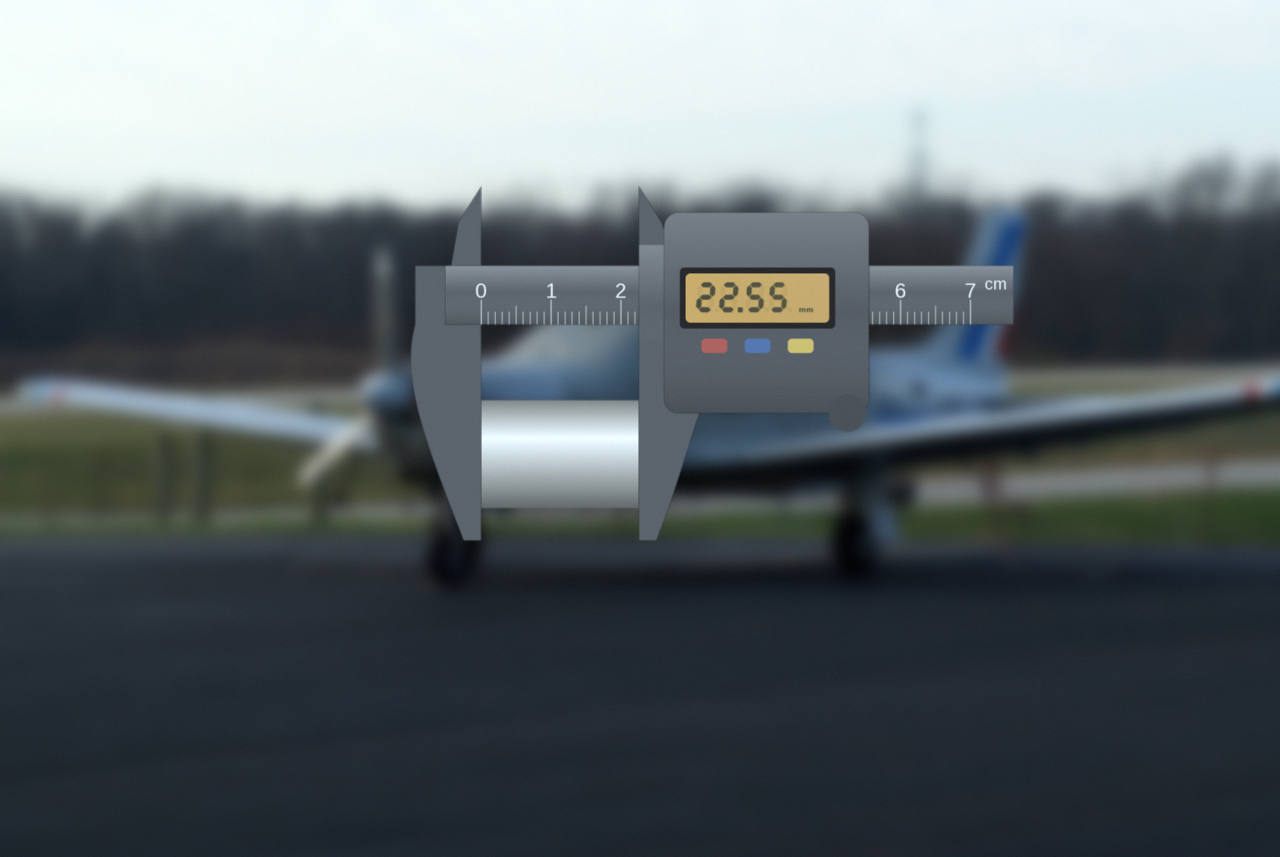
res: 22.55; mm
